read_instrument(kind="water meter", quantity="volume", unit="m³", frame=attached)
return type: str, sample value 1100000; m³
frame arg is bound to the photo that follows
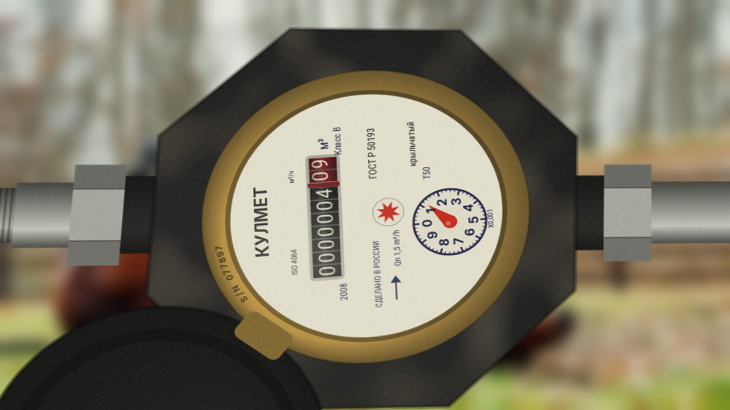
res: 4.091; m³
